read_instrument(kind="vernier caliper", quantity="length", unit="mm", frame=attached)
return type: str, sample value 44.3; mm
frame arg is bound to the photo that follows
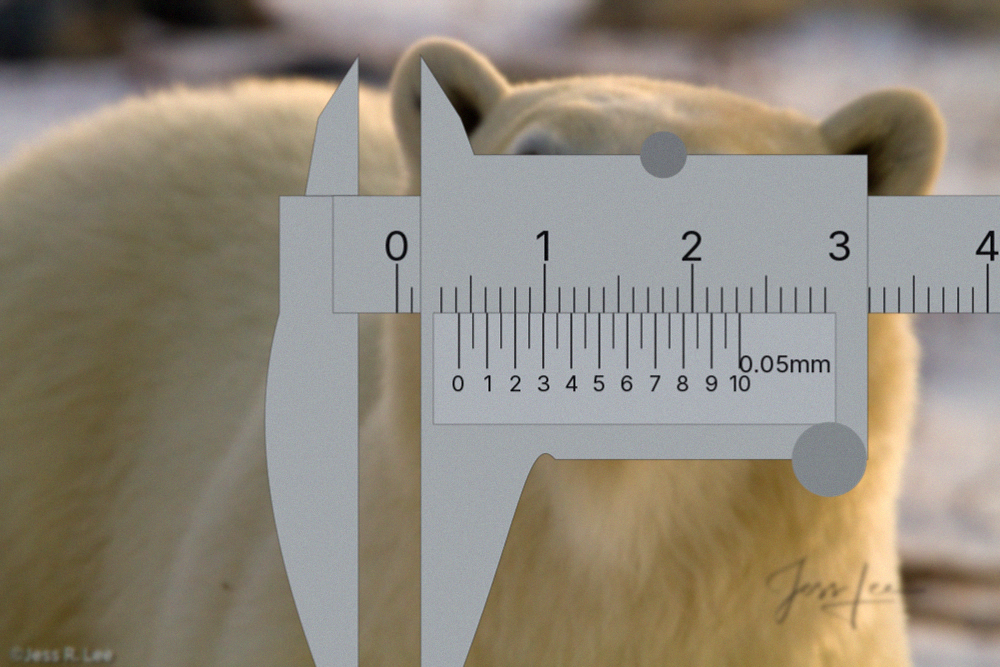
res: 4.2; mm
